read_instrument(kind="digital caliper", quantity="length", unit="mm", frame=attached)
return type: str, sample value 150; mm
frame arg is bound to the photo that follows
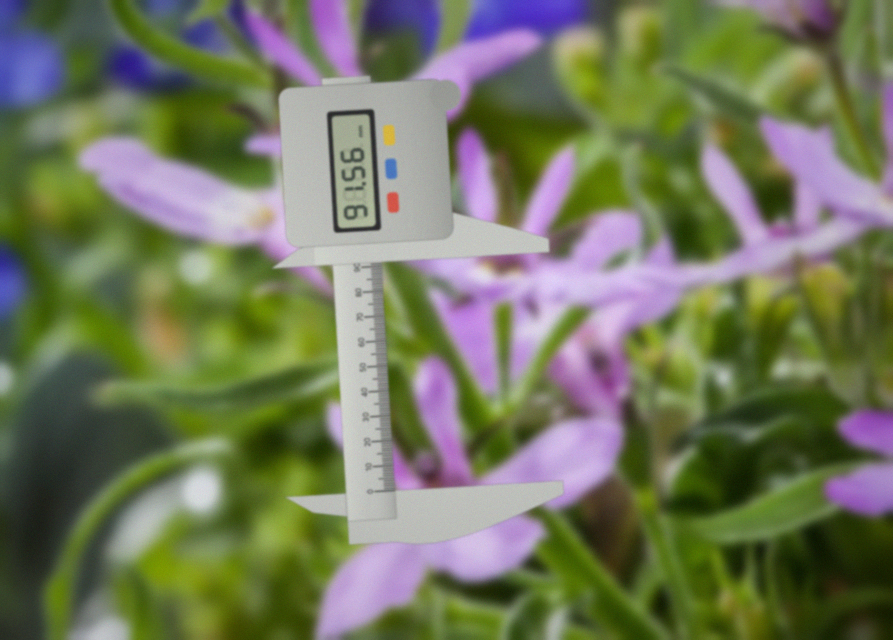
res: 91.56; mm
